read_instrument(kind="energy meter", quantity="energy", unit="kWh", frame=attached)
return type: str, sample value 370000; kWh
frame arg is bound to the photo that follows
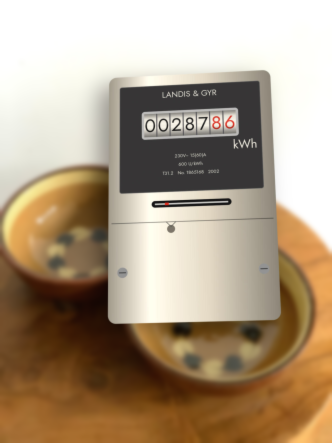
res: 287.86; kWh
